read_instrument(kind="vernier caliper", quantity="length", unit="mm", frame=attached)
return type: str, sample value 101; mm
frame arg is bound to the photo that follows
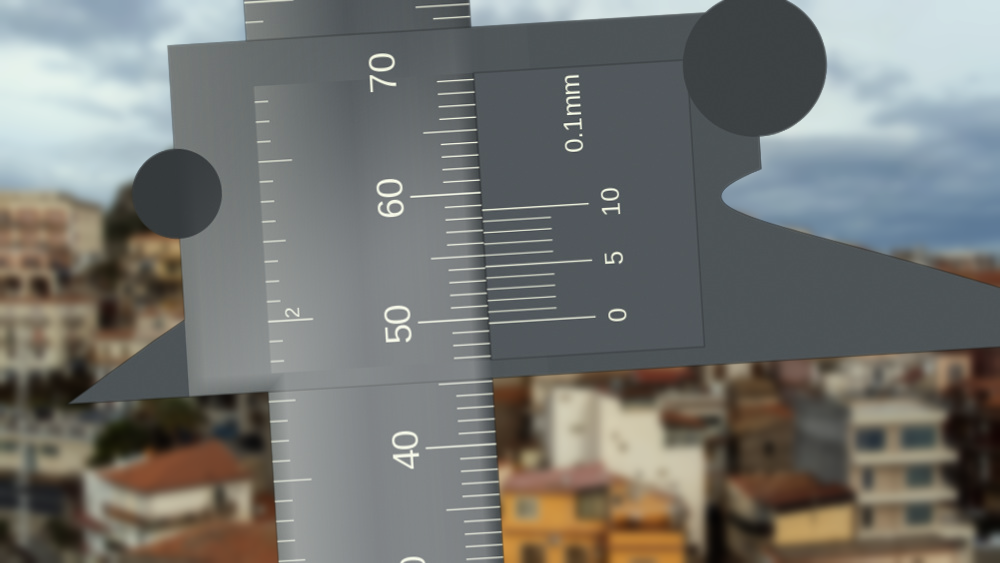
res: 49.6; mm
